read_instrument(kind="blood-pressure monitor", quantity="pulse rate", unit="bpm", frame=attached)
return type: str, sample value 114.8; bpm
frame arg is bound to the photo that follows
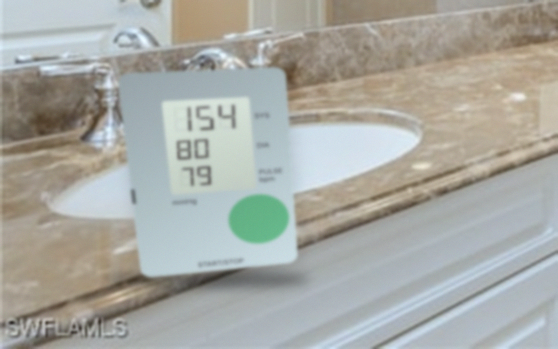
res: 79; bpm
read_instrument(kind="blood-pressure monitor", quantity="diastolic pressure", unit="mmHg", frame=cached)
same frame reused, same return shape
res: 80; mmHg
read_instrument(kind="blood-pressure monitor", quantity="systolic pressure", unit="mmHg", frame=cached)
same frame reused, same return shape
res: 154; mmHg
